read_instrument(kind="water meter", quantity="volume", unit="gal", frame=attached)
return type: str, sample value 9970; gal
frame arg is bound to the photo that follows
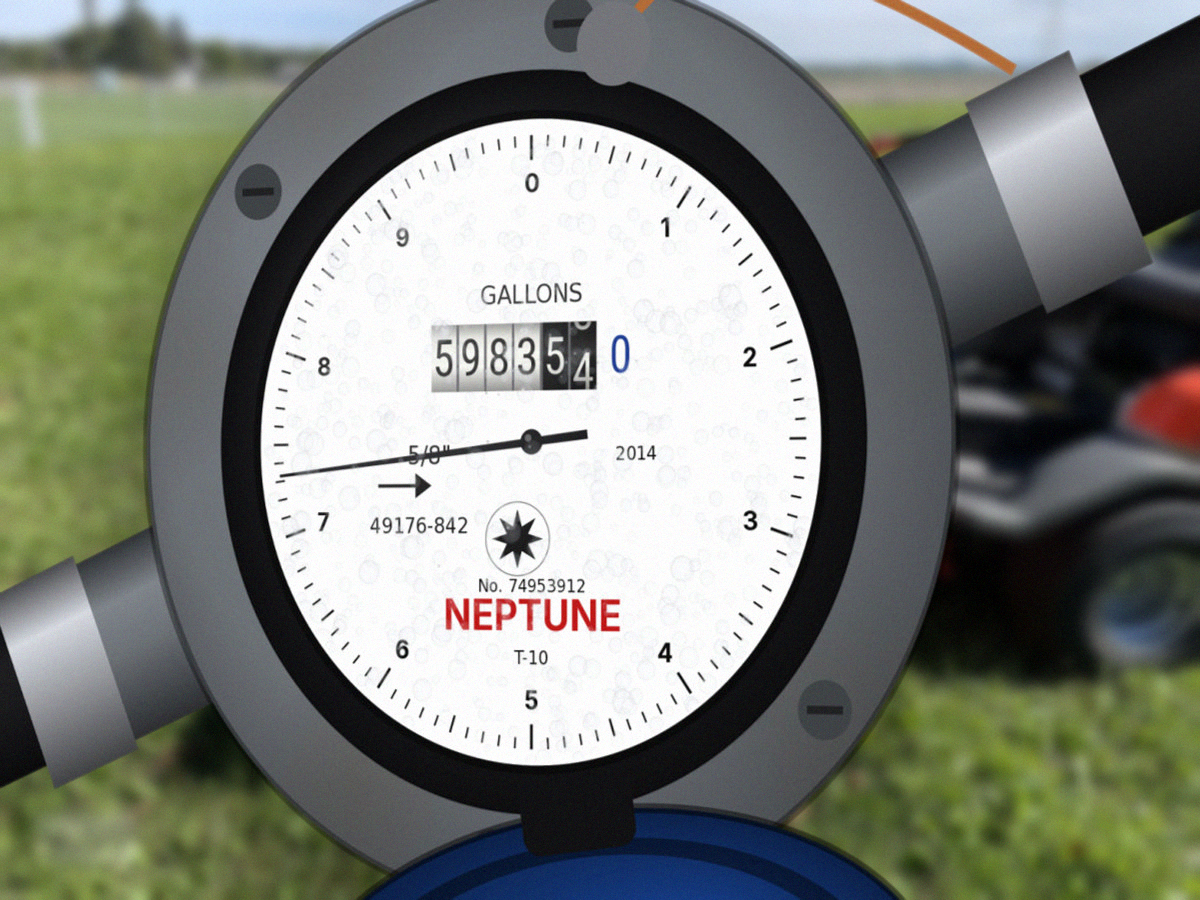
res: 5983537.3; gal
